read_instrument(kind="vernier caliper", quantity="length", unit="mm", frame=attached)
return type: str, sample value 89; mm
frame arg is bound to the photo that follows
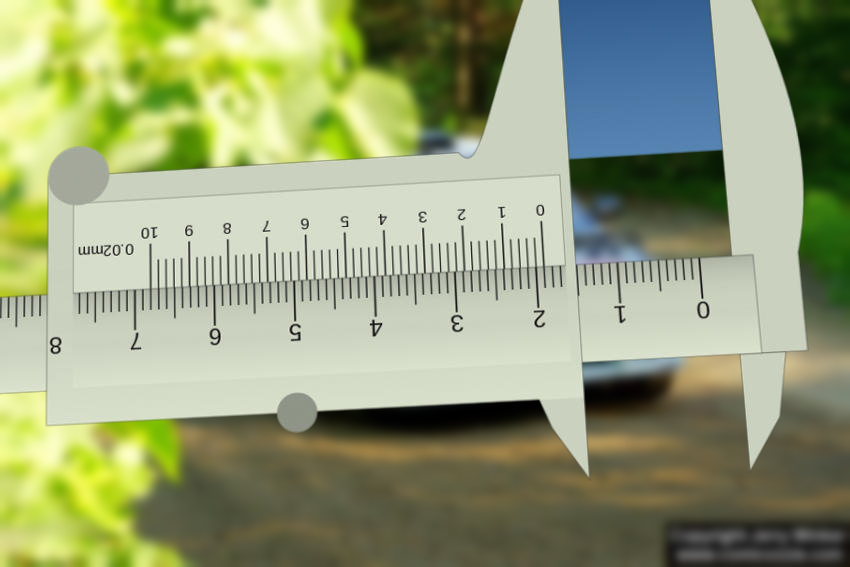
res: 19.0; mm
